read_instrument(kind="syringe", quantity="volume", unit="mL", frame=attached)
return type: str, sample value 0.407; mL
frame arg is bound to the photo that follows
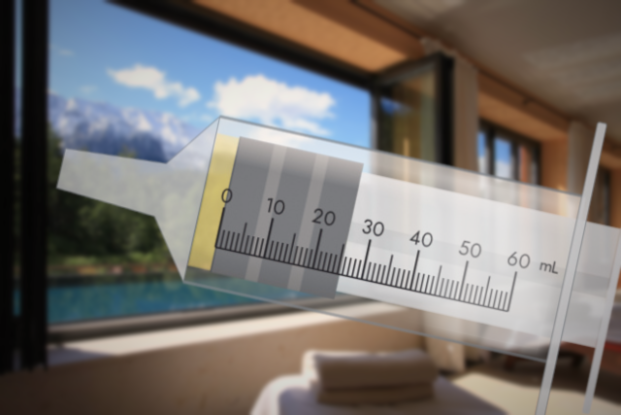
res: 0; mL
